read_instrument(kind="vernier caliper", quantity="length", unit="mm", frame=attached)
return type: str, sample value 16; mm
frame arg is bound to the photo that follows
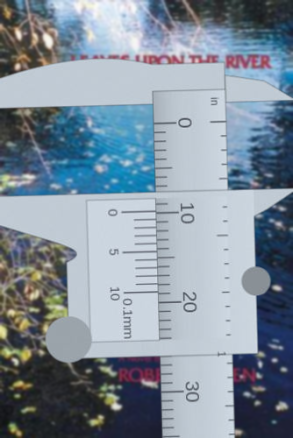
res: 9.8; mm
